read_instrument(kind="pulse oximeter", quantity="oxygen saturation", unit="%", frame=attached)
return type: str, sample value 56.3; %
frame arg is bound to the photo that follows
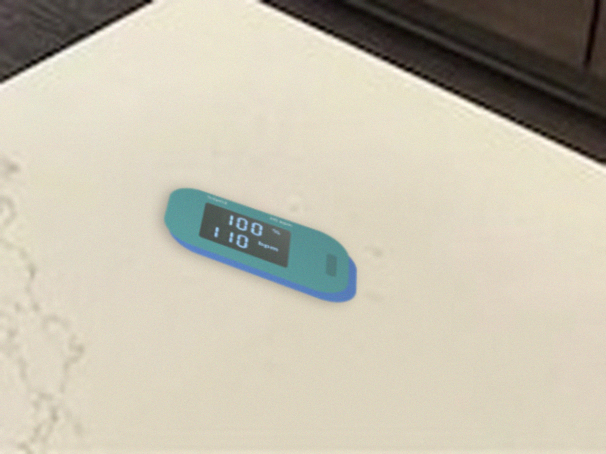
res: 100; %
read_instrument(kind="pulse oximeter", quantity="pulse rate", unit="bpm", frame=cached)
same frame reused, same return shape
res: 110; bpm
